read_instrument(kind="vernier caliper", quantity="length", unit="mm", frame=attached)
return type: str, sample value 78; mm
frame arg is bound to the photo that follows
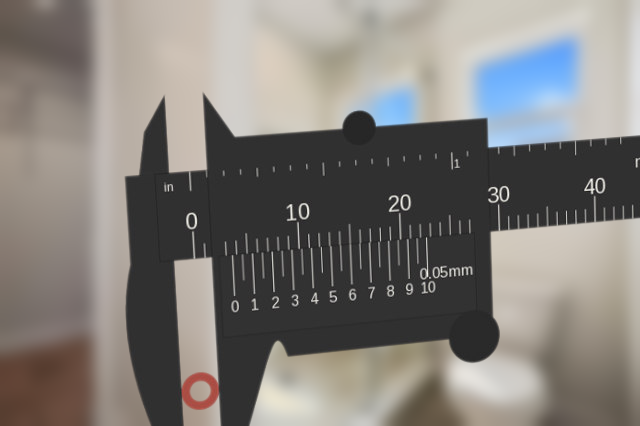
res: 3.6; mm
